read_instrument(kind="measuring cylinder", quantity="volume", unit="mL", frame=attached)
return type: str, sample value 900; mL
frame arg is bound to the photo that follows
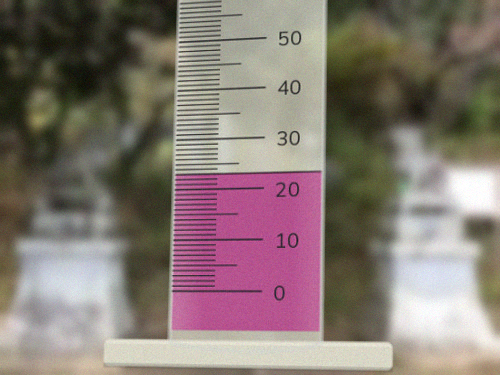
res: 23; mL
